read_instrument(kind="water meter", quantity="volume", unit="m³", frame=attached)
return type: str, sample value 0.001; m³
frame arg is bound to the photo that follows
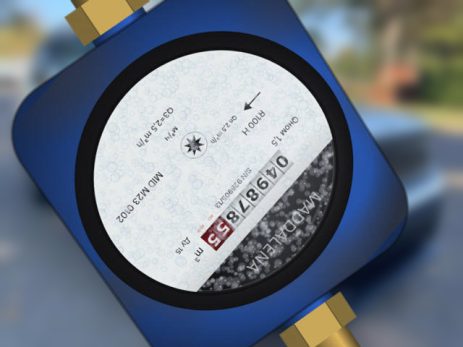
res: 49878.55; m³
